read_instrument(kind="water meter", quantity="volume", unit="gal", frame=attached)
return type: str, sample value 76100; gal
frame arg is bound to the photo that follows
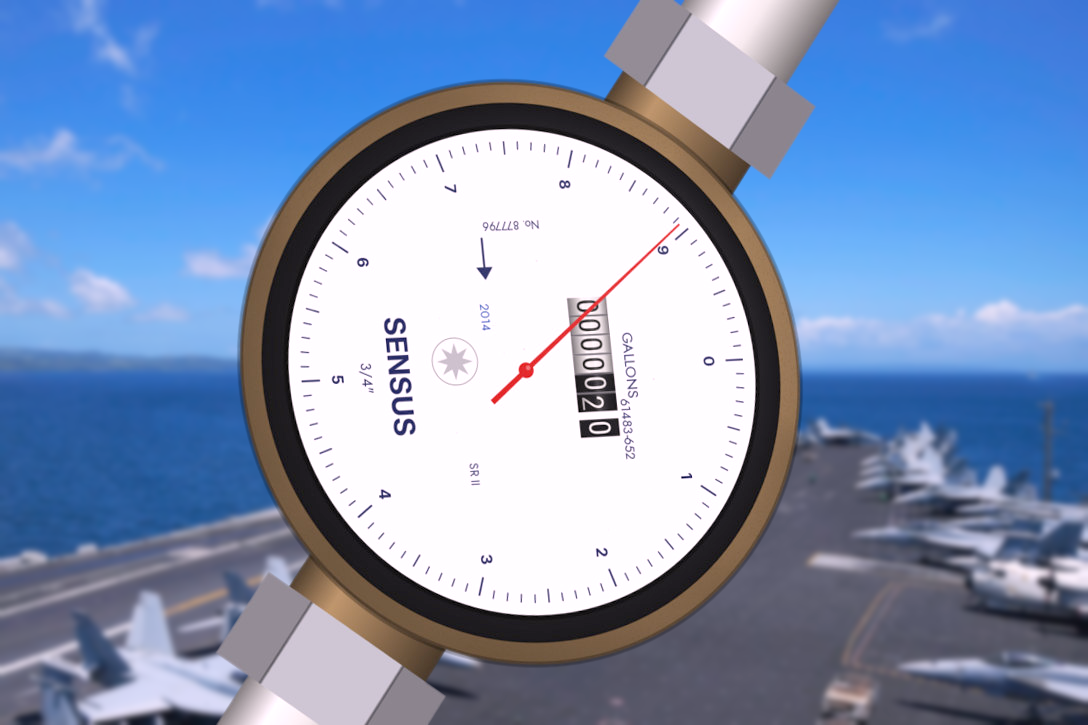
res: 18.9; gal
